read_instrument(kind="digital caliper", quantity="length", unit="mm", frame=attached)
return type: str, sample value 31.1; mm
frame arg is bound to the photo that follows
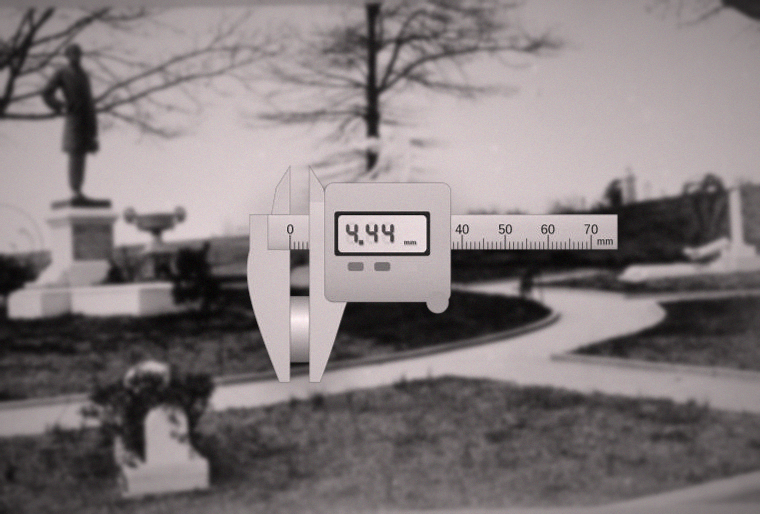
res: 4.44; mm
